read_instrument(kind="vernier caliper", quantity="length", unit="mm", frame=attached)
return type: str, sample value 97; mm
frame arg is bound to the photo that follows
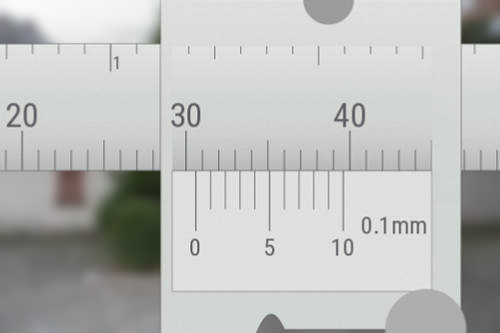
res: 30.6; mm
